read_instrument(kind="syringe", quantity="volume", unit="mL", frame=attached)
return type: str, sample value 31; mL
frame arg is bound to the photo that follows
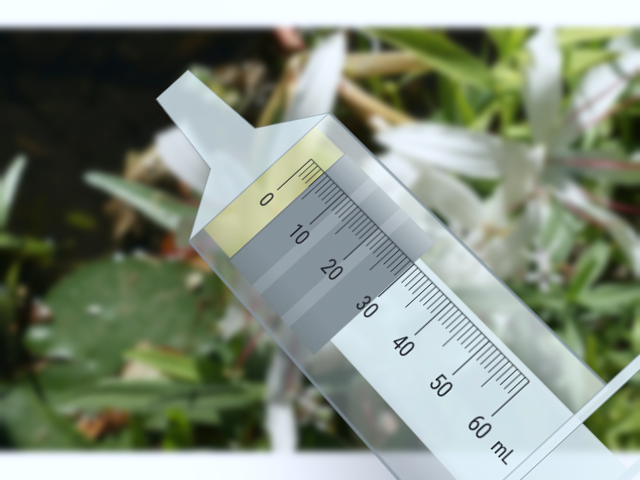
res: 4; mL
